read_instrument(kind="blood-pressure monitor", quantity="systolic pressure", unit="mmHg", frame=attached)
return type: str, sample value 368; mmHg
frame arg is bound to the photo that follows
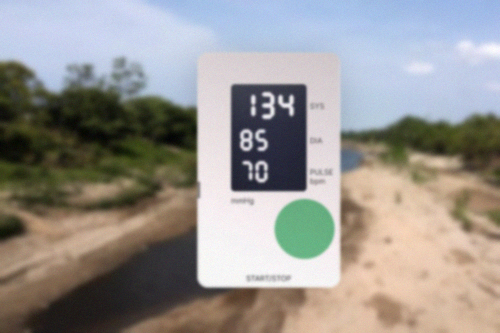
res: 134; mmHg
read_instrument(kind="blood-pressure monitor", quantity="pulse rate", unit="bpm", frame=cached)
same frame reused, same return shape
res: 70; bpm
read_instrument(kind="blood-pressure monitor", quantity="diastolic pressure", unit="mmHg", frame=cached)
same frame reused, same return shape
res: 85; mmHg
